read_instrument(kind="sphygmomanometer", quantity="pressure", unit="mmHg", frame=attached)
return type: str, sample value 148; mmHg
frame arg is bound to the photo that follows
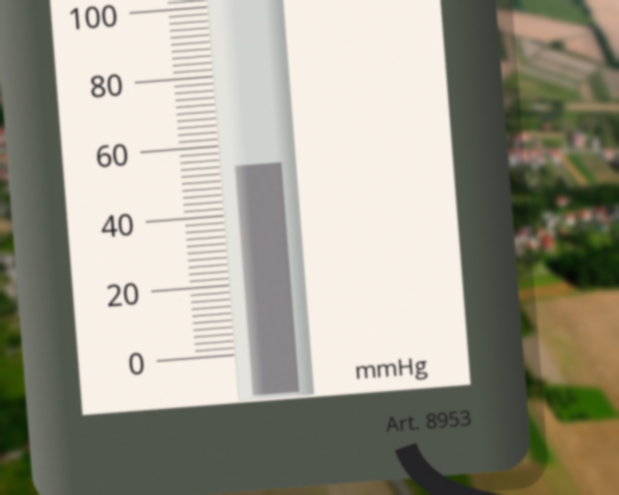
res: 54; mmHg
